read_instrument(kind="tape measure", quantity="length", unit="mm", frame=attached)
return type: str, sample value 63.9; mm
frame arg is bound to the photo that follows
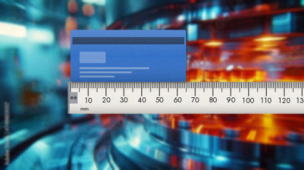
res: 65; mm
